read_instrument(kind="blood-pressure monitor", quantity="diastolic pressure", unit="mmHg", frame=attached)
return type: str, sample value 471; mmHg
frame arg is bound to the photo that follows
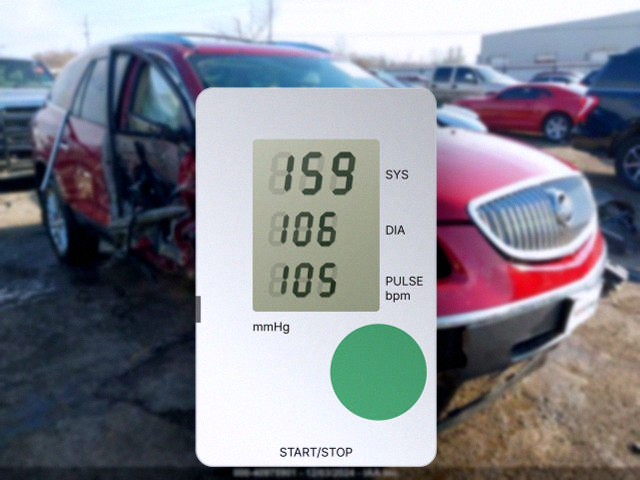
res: 106; mmHg
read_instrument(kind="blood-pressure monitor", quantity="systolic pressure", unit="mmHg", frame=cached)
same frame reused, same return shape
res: 159; mmHg
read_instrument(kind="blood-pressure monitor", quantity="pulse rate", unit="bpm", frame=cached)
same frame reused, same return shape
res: 105; bpm
